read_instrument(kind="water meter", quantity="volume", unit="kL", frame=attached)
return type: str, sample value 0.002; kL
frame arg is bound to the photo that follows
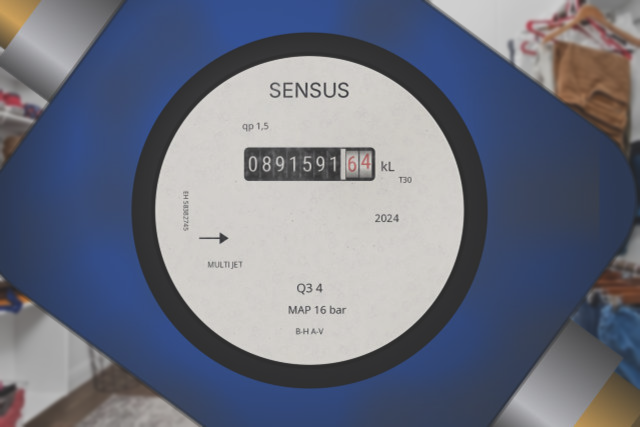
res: 891591.64; kL
